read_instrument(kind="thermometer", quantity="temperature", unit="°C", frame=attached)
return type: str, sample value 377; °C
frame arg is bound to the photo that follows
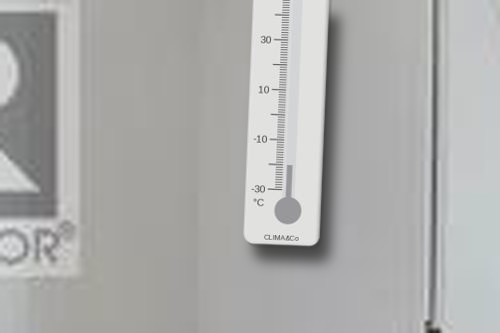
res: -20; °C
